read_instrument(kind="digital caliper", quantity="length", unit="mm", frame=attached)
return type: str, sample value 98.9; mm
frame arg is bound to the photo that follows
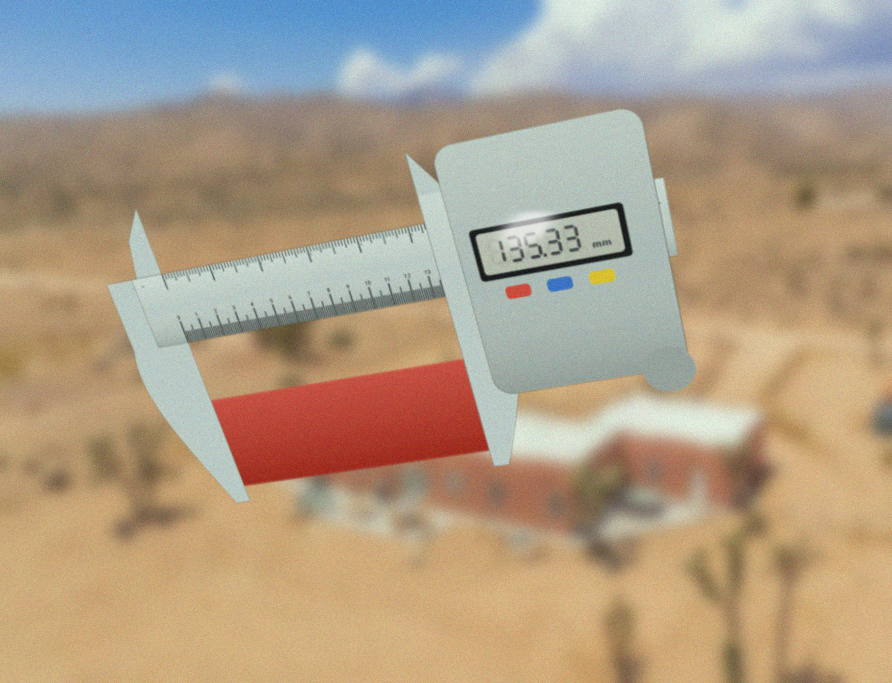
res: 135.33; mm
